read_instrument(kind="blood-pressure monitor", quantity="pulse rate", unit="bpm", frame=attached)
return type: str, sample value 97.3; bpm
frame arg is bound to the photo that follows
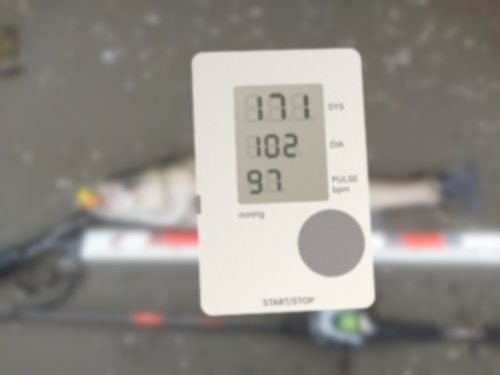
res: 97; bpm
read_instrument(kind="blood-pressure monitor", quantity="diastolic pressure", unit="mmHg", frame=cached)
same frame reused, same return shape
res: 102; mmHg
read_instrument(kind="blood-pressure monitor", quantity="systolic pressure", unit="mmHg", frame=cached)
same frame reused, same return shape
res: 171; mmHg
